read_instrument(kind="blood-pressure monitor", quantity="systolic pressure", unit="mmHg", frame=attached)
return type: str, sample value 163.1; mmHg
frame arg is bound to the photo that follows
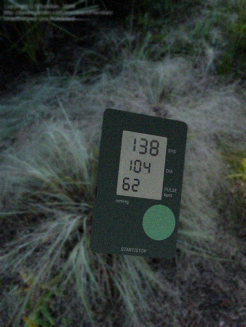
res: 138; mmHg
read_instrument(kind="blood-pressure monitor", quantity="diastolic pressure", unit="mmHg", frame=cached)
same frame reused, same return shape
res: 104; mmHg
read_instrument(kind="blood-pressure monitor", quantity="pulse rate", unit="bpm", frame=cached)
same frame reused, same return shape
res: 62; bpm
